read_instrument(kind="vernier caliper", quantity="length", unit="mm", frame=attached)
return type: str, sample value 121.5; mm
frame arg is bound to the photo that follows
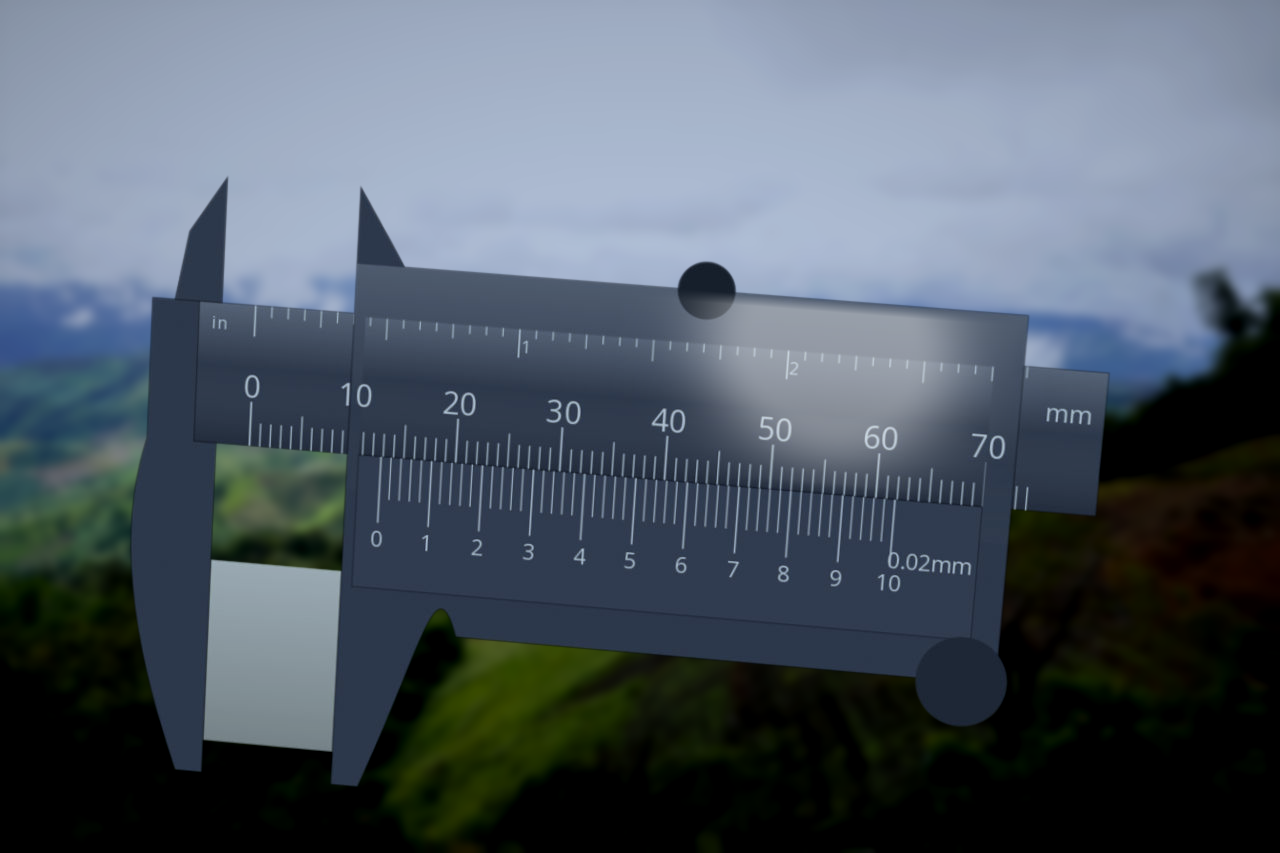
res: 12.8; mm
